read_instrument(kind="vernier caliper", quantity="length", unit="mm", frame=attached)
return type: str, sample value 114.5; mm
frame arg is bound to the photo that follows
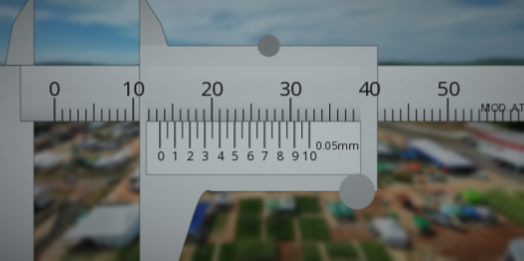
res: 13.4; mm
